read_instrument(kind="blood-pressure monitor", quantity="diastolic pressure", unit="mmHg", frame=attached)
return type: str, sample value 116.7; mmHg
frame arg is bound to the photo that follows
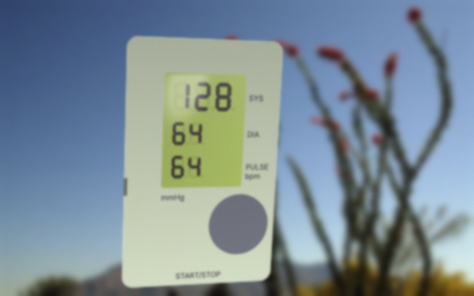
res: 64; mmHg
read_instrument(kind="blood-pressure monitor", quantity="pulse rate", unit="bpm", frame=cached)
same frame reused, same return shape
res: 64; bpm
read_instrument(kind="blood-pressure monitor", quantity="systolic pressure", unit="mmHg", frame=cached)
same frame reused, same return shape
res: 128; mmHg
